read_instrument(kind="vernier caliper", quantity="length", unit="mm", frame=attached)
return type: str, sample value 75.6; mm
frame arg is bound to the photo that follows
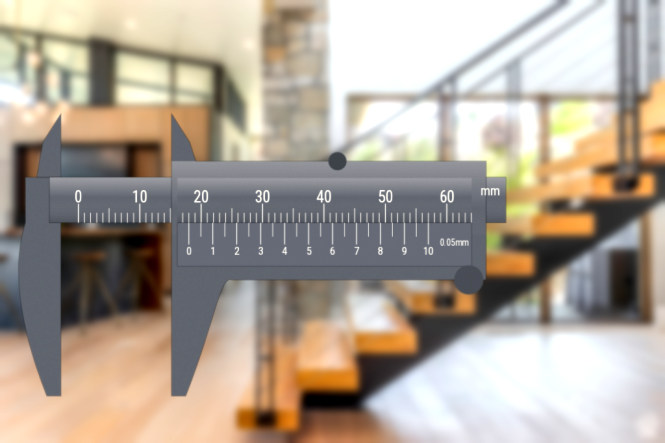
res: 18.0; mm
